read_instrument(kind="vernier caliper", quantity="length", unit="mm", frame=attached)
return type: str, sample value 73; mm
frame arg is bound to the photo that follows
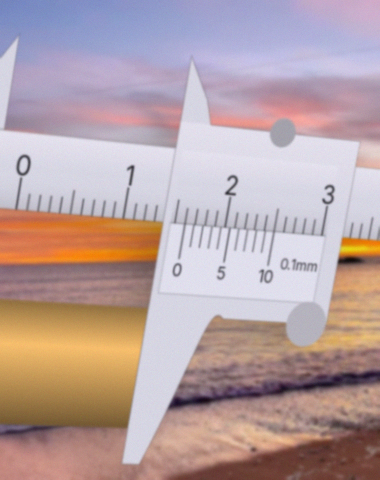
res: 16.0; mm
